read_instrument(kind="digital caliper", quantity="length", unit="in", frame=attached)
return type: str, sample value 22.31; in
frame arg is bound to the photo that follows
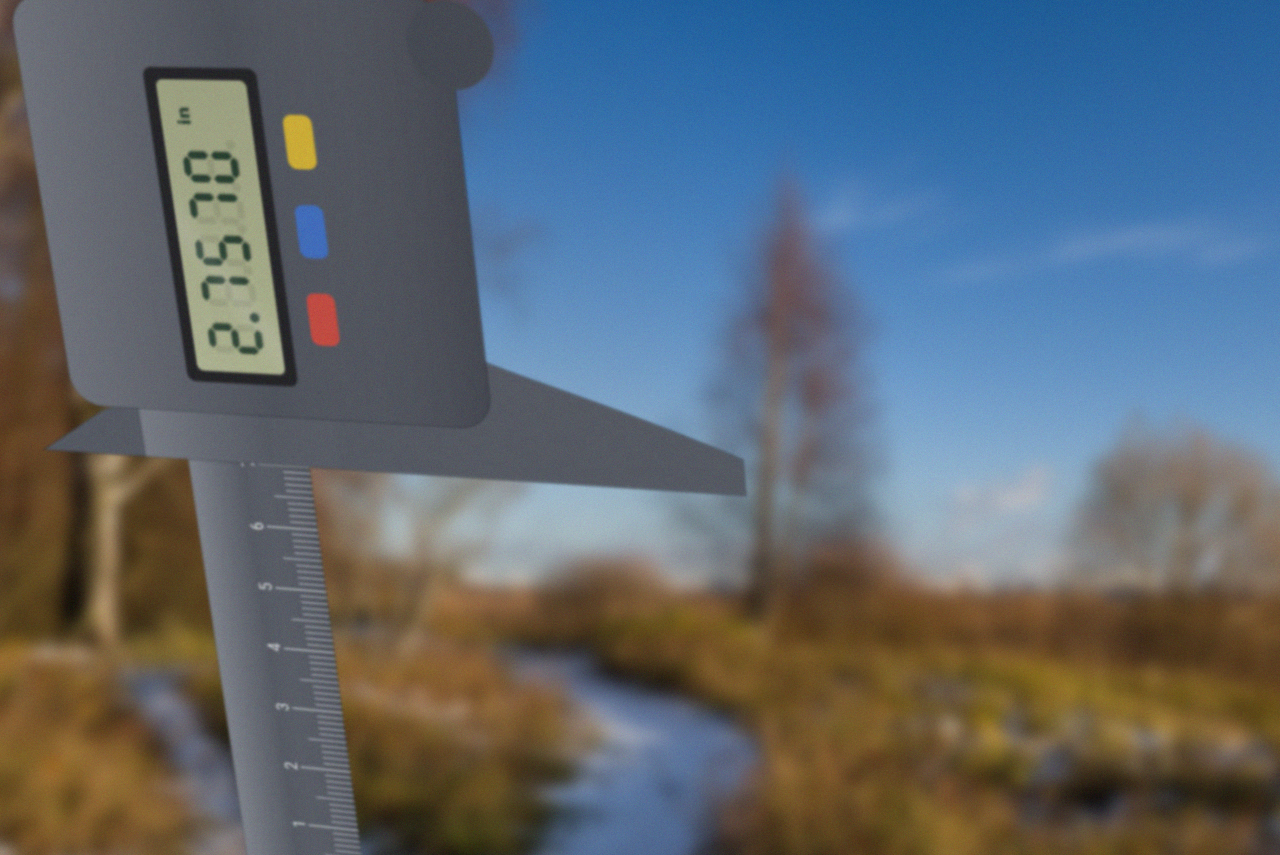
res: 2.7570; in
